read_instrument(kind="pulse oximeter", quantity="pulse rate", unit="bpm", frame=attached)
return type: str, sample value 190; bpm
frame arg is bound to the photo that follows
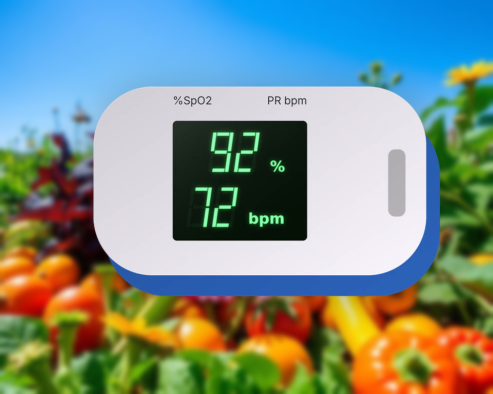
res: 72; bpm
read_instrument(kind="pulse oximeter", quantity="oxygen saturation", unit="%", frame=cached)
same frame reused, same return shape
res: 92; %
